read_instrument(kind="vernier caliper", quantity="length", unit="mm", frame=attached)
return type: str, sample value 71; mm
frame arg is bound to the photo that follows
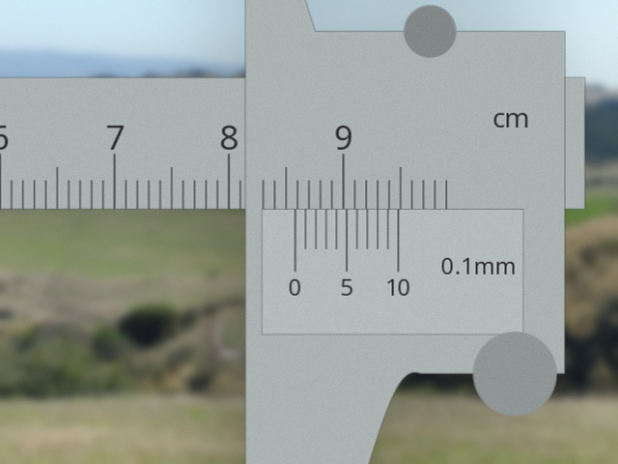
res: 85.8; mm
